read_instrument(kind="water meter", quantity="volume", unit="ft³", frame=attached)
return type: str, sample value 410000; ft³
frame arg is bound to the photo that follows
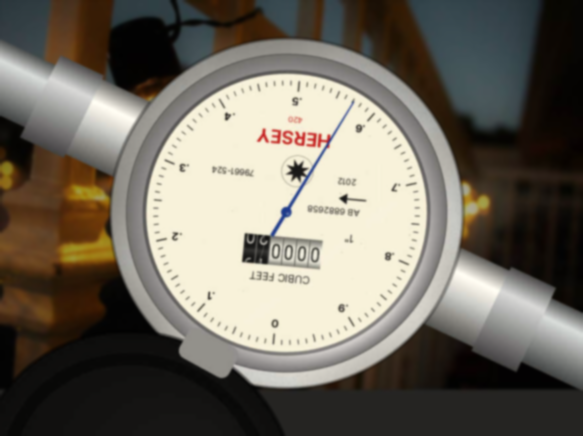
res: 19.57; ft³
